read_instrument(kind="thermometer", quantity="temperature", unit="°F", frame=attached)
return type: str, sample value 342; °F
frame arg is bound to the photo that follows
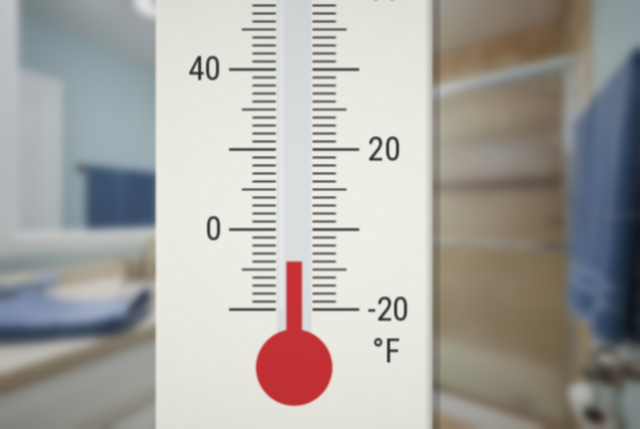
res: -8; °F
